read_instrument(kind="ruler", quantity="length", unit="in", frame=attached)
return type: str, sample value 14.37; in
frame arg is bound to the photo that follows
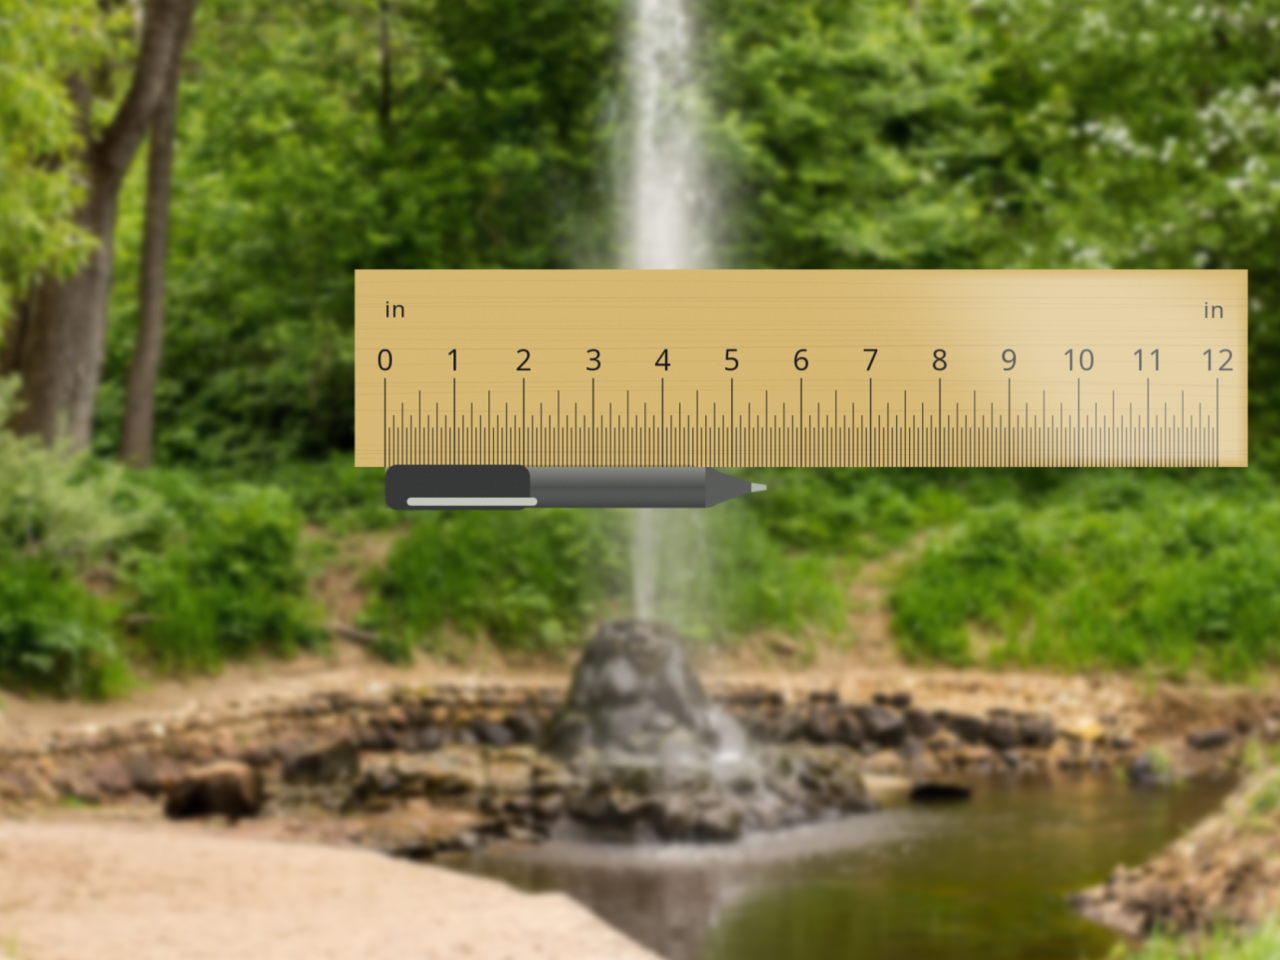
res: 5.5; in
